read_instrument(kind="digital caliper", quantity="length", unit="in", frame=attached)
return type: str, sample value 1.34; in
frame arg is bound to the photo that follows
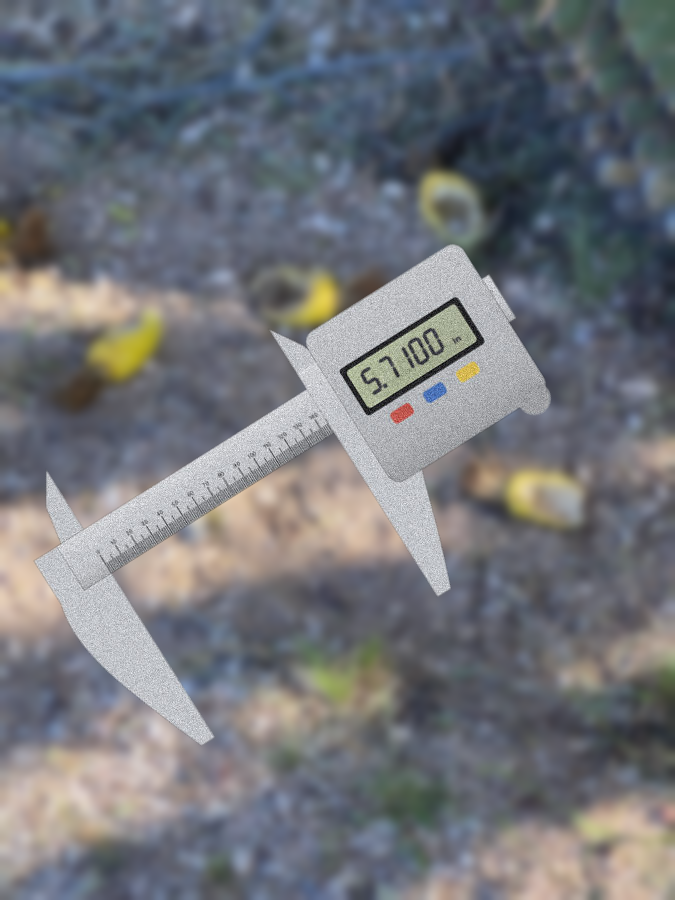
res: 5.7100; in
